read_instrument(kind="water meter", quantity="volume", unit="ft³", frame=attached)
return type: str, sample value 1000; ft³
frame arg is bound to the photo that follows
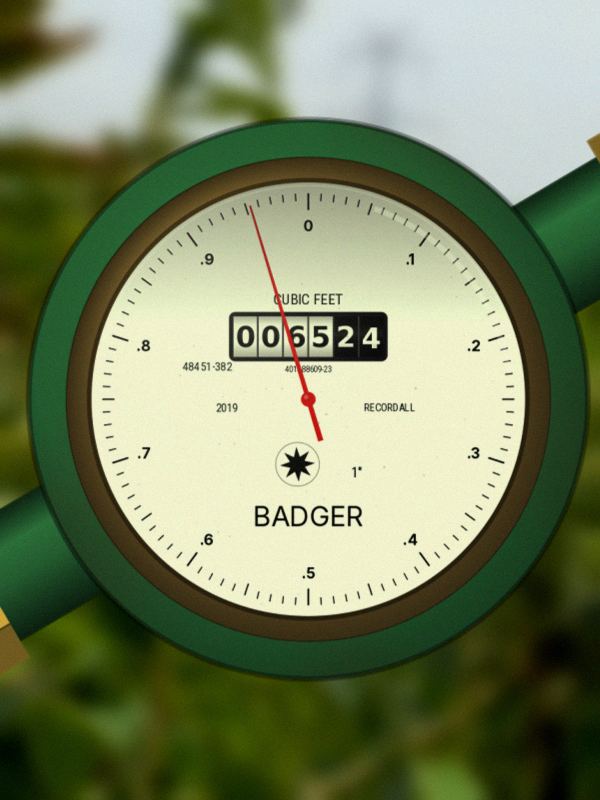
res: 6523.95; ft³
